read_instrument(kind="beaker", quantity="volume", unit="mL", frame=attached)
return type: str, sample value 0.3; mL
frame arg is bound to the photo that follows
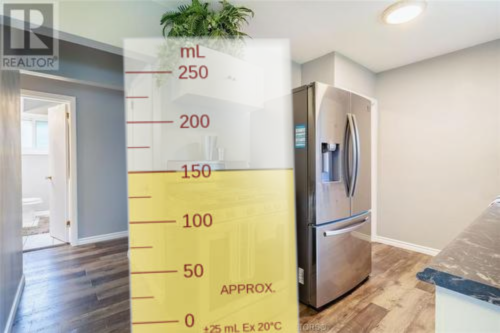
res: 150; mL
